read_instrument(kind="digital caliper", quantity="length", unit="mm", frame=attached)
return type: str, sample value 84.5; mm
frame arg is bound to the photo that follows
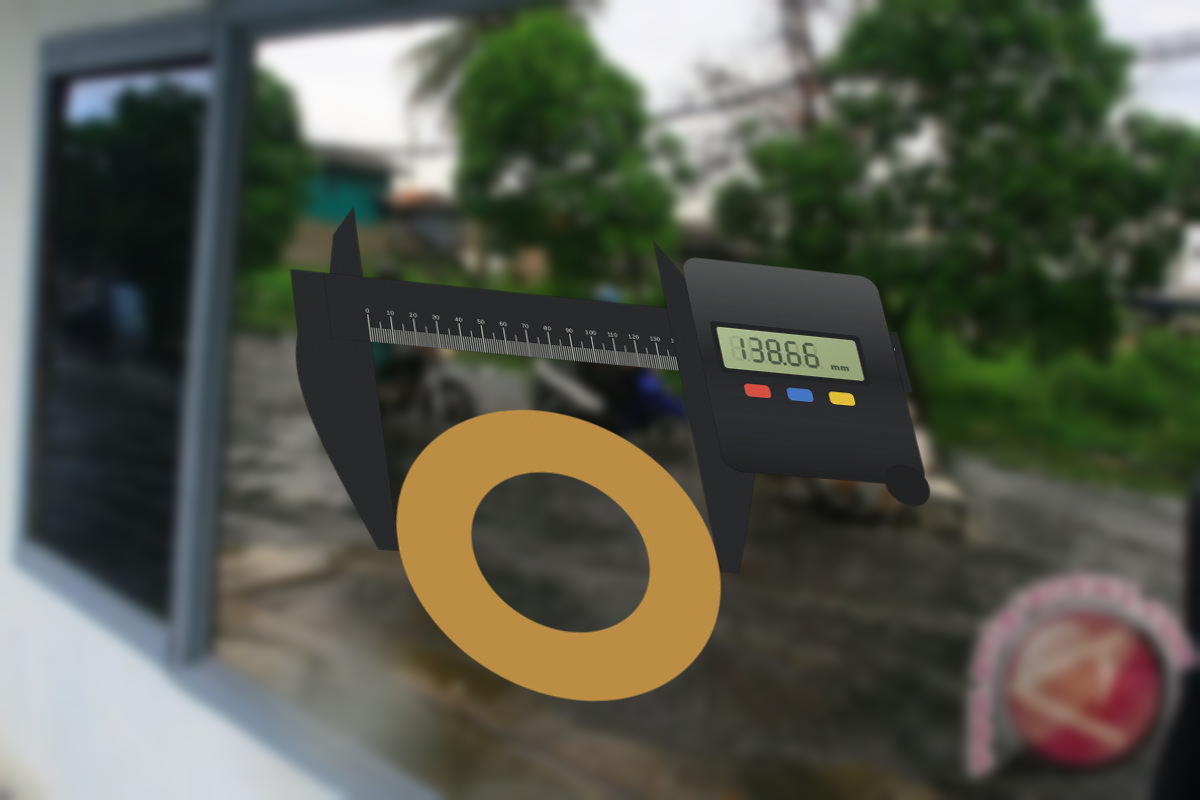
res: 138.66; mm
